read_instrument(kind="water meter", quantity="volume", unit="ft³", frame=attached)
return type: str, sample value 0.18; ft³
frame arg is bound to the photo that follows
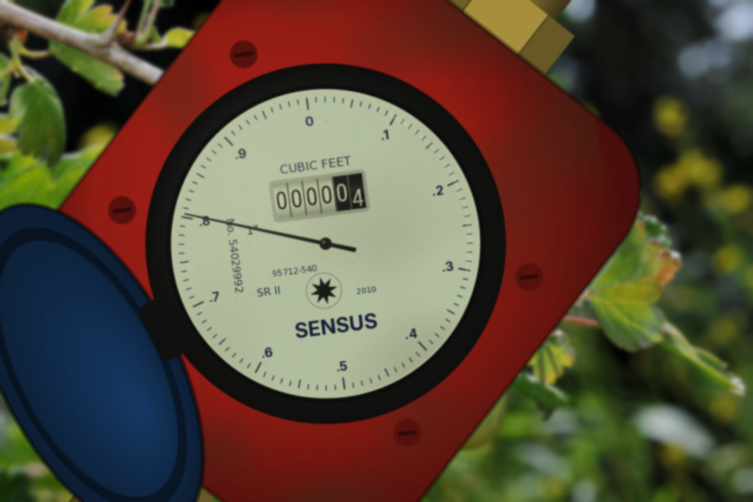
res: 3.80; ft³
